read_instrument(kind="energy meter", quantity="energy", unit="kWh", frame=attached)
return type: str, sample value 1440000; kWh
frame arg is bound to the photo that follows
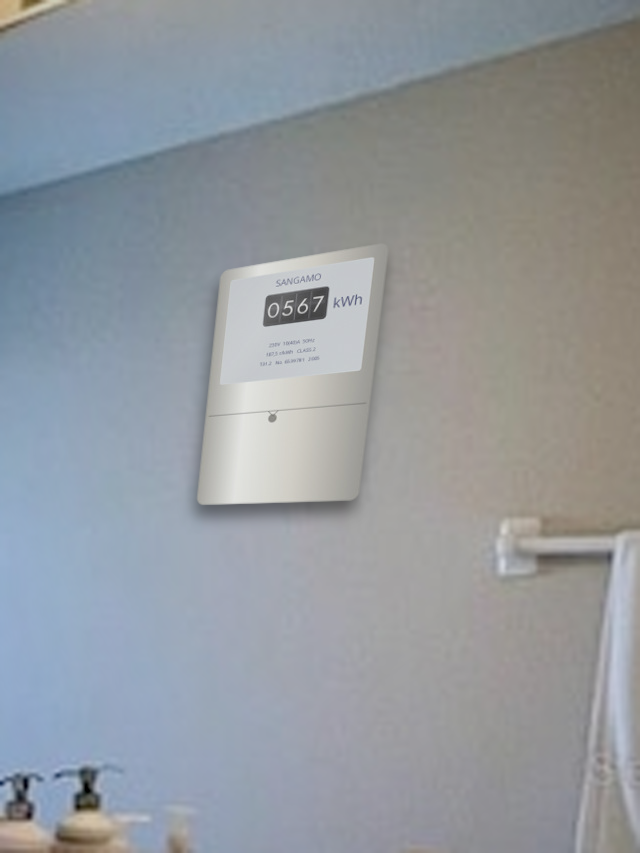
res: 567; kWh
